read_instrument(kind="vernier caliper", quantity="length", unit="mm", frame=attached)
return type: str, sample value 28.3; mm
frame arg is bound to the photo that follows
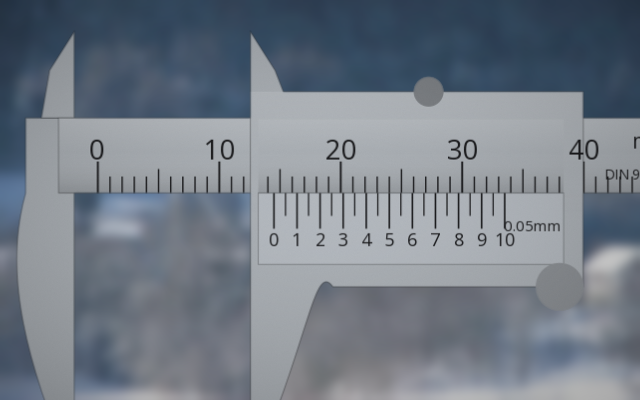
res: 14.5; mm
